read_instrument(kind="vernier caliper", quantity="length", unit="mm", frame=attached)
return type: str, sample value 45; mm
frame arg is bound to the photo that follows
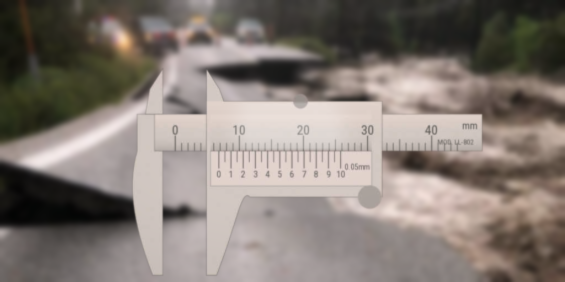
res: 6.8; mm
